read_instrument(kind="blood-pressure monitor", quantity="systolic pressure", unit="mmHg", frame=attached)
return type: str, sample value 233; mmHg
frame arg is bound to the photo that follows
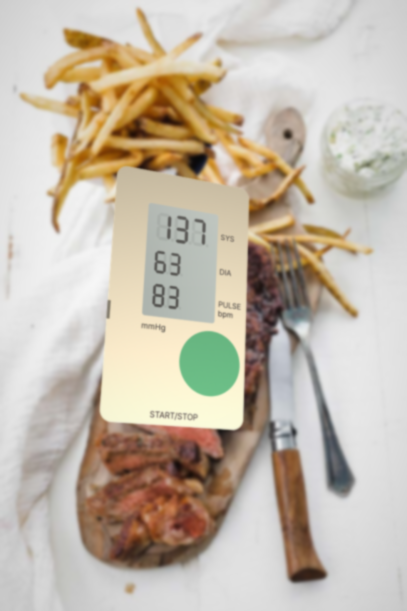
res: 137; mmHg
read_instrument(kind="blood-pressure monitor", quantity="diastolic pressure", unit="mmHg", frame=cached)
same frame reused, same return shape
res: 63; mmHg
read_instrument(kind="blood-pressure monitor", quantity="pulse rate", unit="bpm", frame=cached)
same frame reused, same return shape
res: 83; bpm
